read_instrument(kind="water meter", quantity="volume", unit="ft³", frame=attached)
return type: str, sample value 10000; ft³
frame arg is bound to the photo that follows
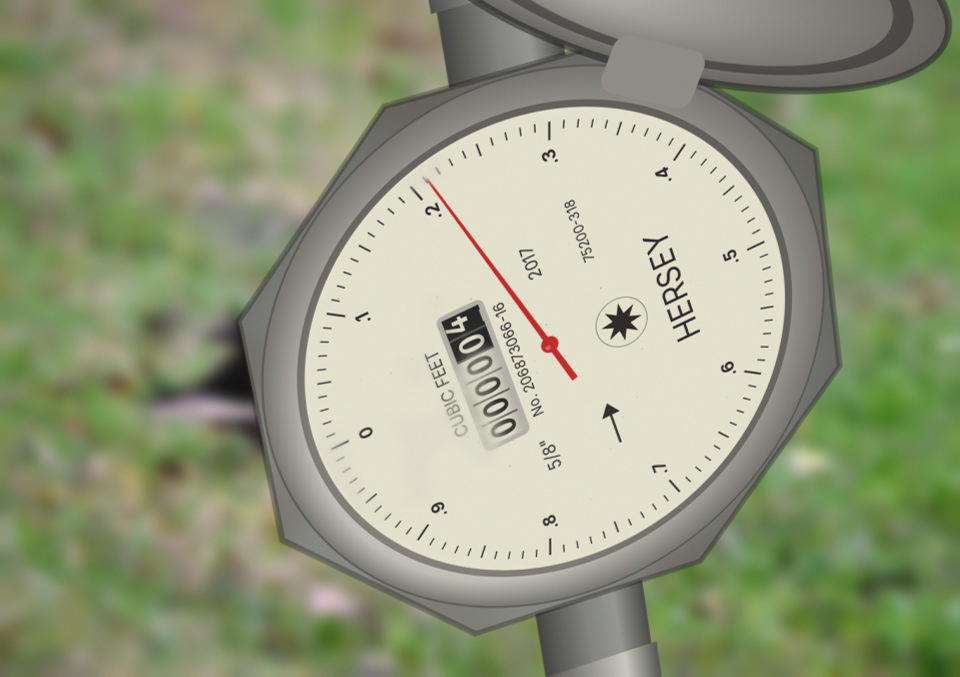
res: 4.21; ft³
